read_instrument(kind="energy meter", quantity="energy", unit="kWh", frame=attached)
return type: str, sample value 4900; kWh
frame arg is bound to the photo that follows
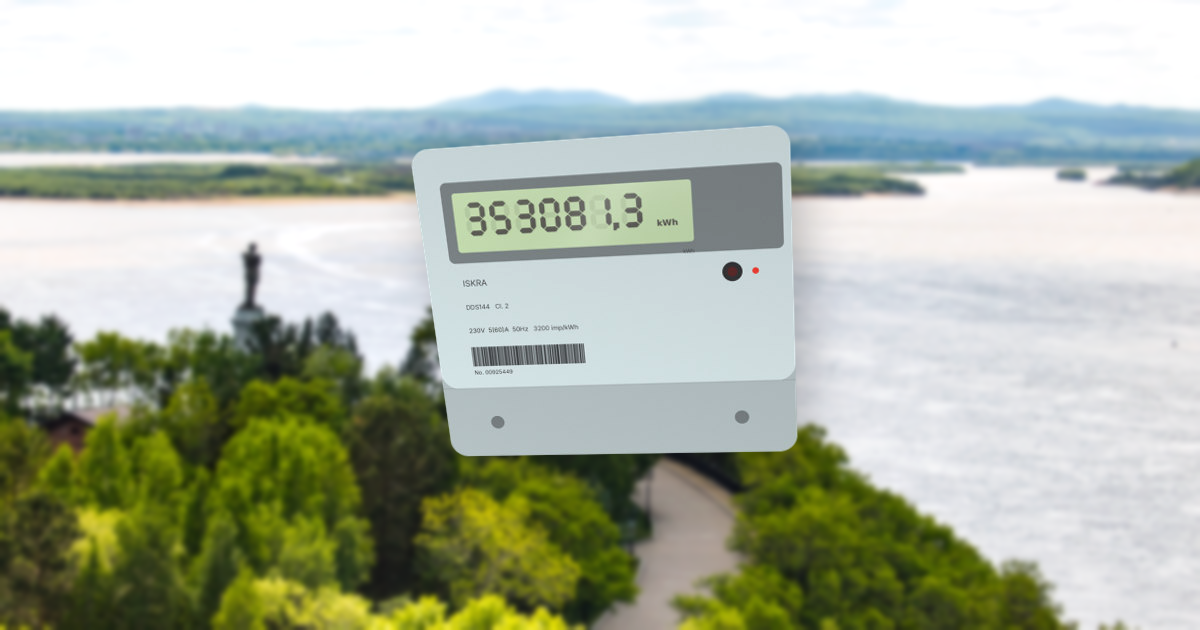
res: 353081.3; kWh
